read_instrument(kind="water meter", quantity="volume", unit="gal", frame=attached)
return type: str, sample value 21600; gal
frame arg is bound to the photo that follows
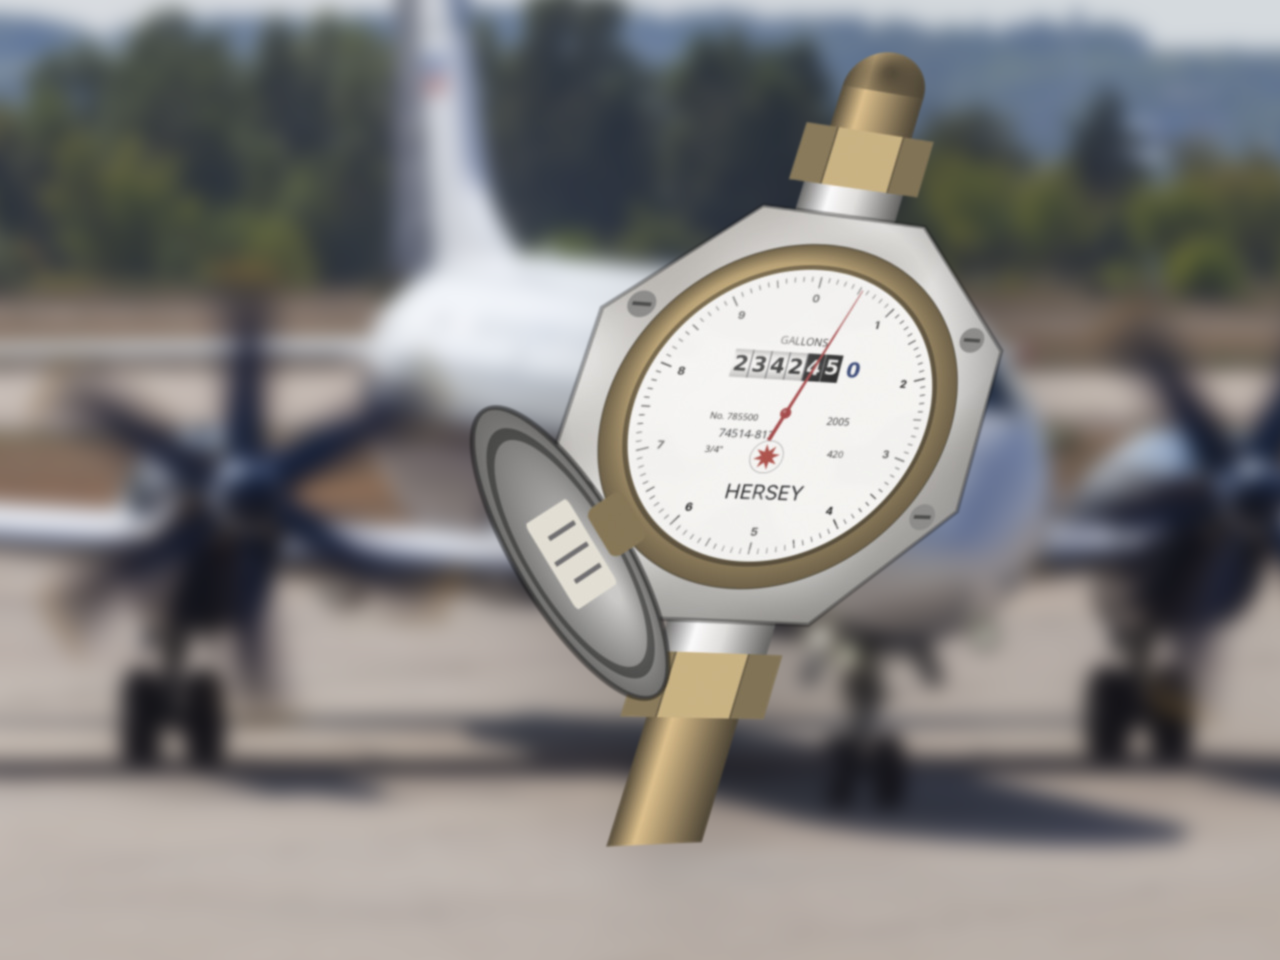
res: 2342450.5; gal
